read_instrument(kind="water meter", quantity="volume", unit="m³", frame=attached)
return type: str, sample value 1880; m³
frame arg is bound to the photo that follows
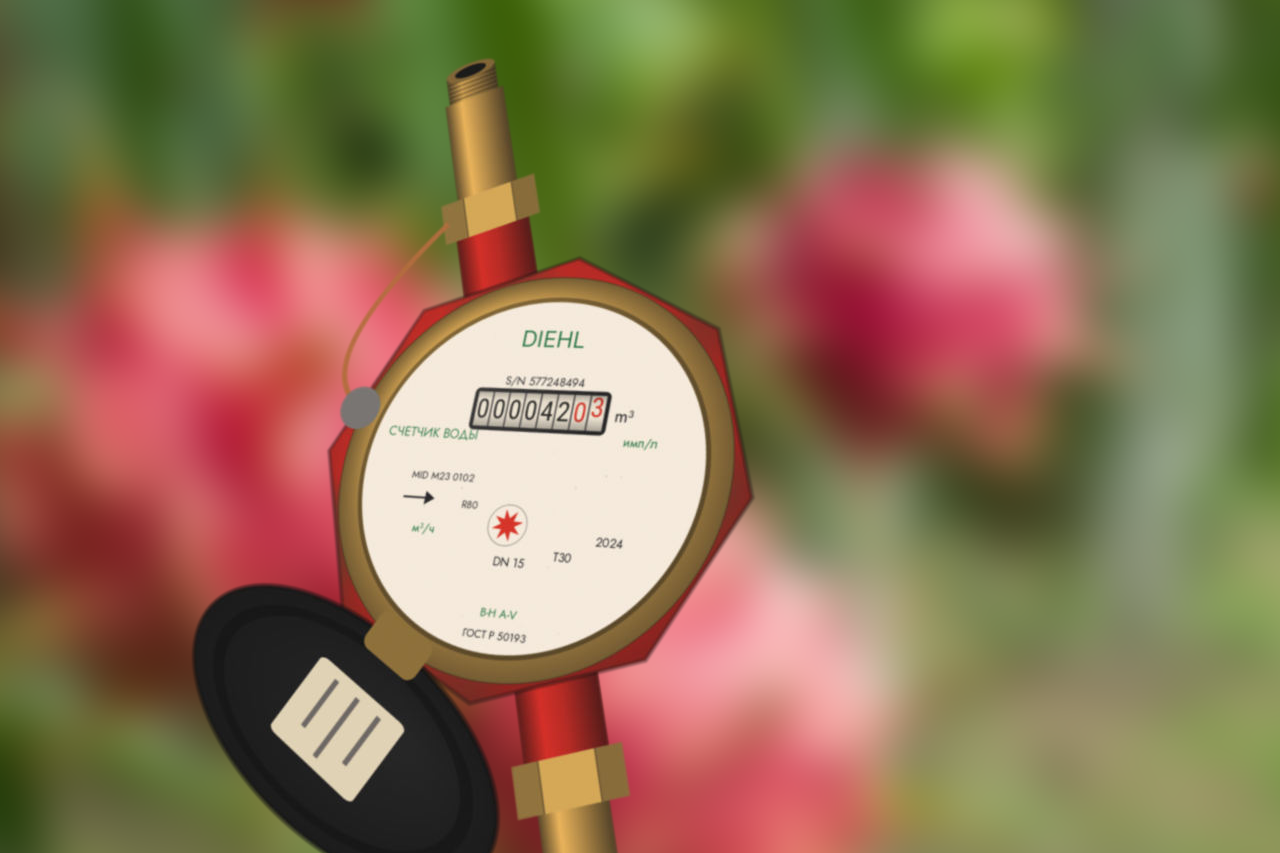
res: 42.03; m³
